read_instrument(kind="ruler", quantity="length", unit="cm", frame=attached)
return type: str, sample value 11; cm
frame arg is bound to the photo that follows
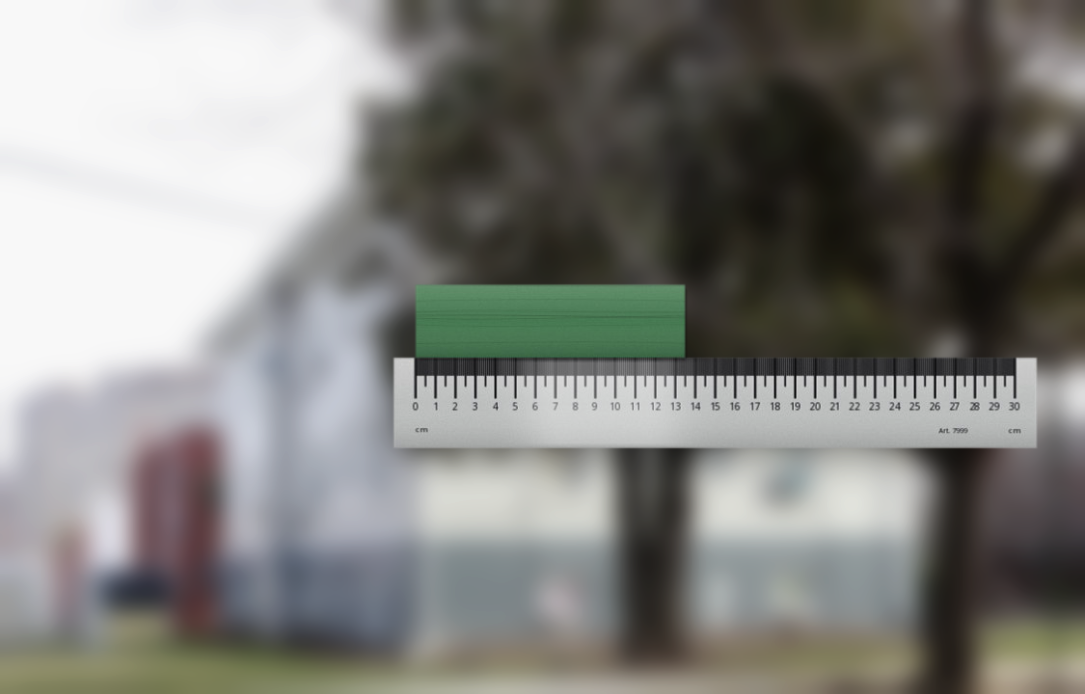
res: 13.5; cm
